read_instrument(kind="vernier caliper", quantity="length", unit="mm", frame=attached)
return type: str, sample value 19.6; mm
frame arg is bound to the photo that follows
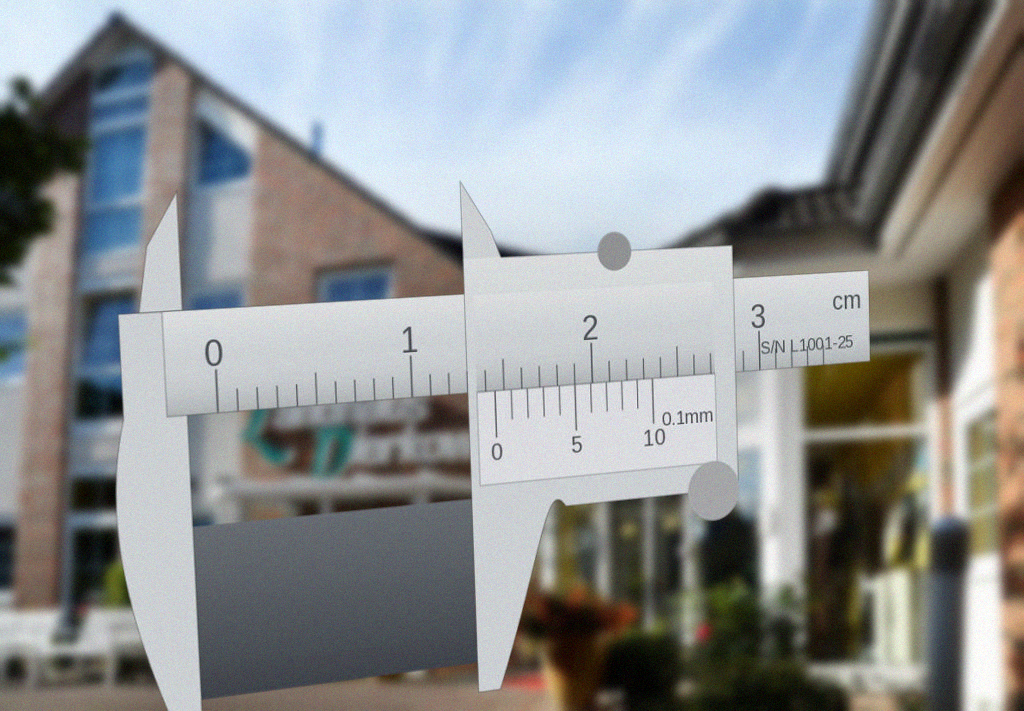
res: 14.5; mm
